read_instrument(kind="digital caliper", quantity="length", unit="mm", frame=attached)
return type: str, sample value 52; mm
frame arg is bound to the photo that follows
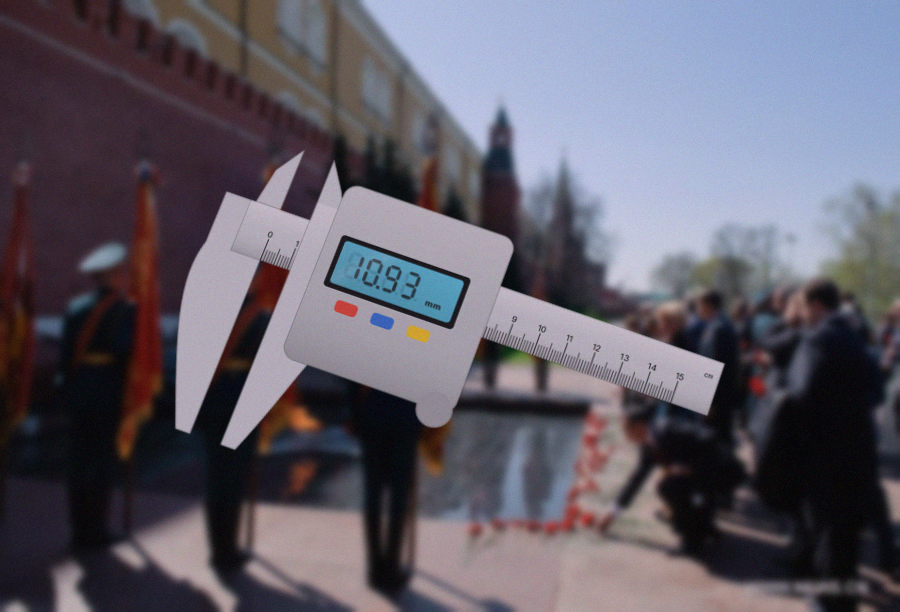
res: 10.93; mm
